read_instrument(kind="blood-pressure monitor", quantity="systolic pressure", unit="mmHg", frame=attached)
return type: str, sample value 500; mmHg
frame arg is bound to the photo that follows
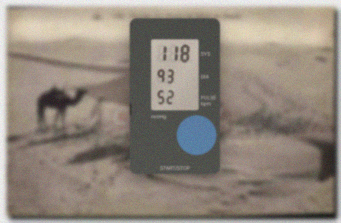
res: 118; mmHg
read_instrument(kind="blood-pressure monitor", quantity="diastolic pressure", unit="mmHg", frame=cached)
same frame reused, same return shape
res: 93; mmHg
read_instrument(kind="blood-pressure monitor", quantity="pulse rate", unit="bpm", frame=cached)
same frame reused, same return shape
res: 52; bpm
